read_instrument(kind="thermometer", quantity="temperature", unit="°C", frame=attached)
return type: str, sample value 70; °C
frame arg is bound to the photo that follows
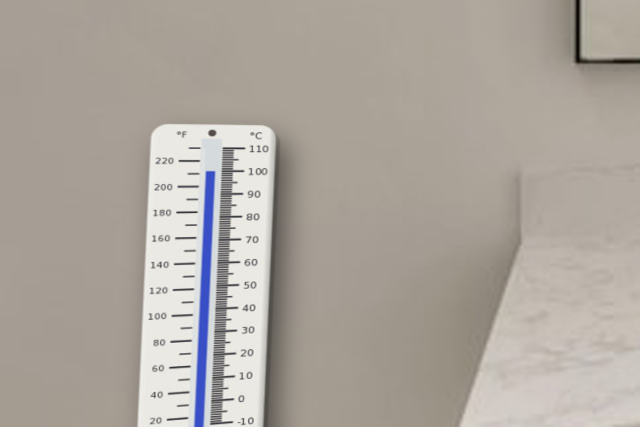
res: 100; °C
